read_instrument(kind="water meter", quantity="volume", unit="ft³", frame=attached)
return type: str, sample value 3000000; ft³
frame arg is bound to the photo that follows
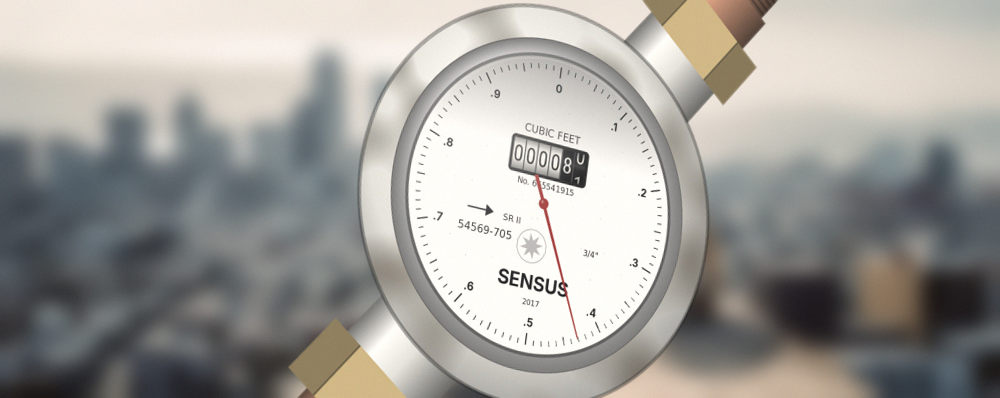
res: 80.43; ft³
